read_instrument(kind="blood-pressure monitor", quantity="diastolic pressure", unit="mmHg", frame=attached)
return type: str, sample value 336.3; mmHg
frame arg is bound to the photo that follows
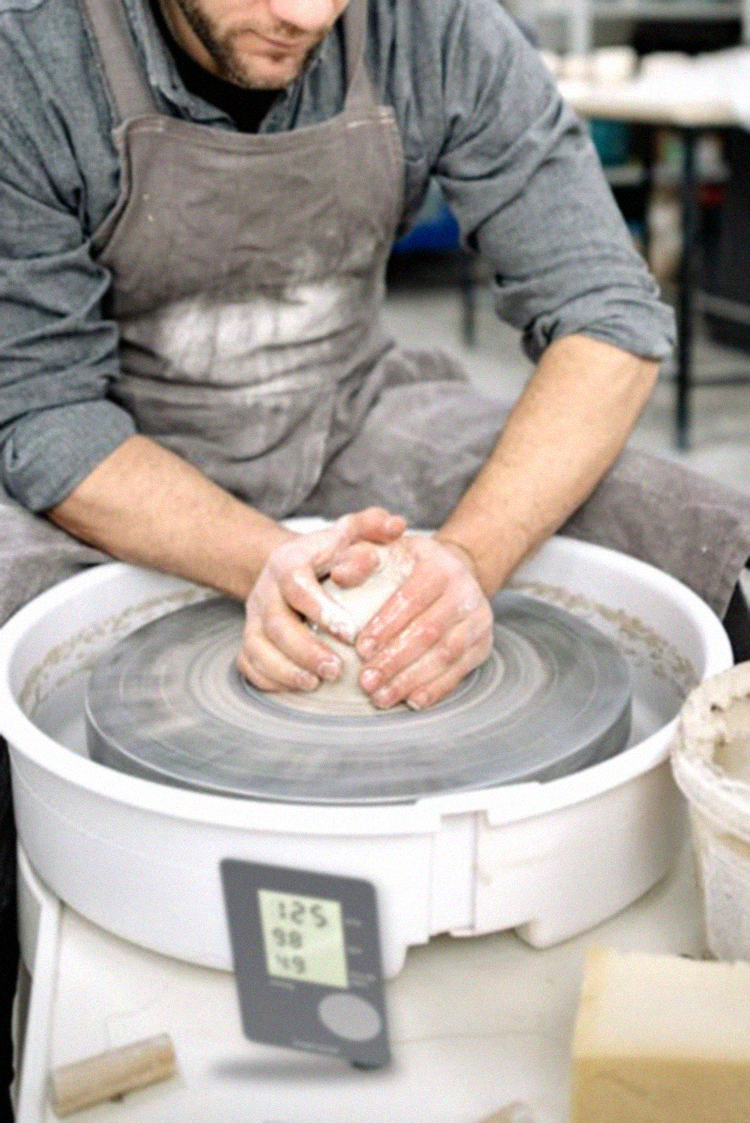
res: 98; mmHg
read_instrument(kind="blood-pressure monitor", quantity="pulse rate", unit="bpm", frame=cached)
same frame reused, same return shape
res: 49; bpm
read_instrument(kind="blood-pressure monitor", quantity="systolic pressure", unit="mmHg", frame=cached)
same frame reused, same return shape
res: 125; mmHg
